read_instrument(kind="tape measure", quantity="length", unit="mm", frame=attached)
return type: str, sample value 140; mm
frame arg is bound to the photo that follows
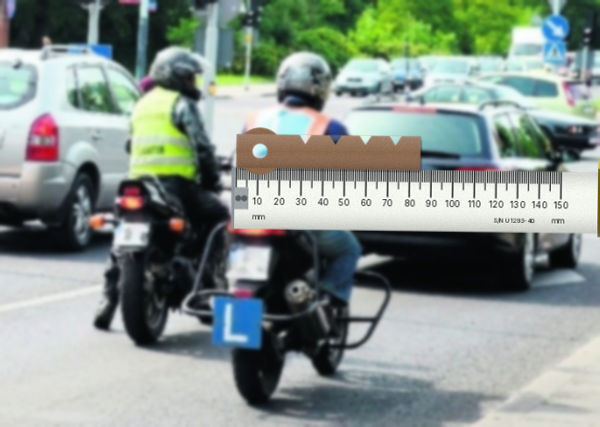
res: 85; mm
